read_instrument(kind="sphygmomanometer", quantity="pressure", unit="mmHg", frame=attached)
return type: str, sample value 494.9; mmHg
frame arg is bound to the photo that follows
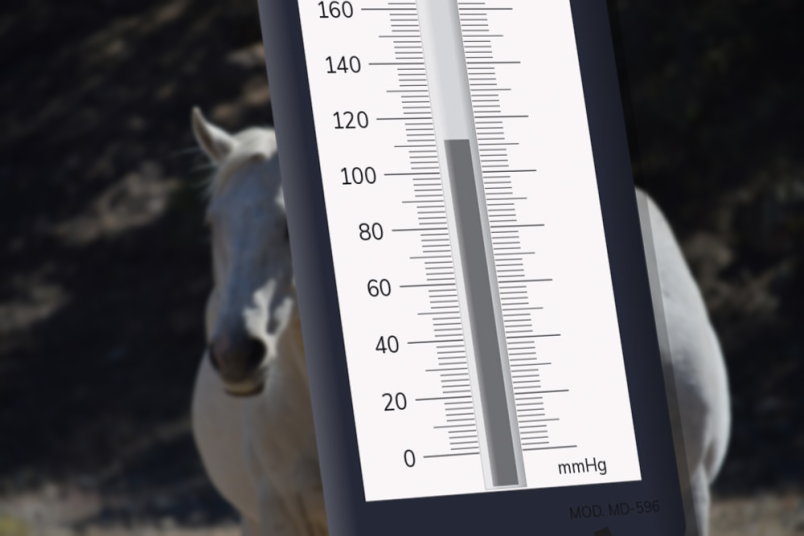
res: 112; mmHg
